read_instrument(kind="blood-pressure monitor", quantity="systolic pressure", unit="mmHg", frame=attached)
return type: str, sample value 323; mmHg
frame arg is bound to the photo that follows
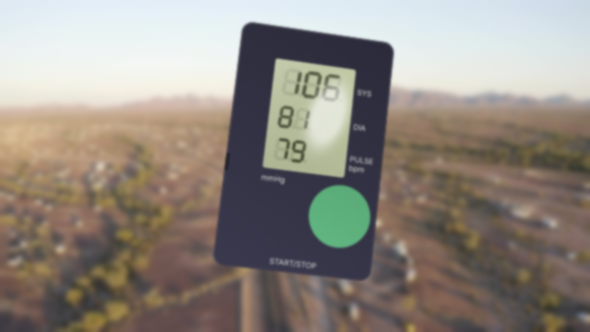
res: 106; mmHg
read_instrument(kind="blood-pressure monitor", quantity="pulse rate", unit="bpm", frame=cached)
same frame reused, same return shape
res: 79; bpm
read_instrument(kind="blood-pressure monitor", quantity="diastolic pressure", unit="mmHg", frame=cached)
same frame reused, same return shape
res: 81; mmHg
